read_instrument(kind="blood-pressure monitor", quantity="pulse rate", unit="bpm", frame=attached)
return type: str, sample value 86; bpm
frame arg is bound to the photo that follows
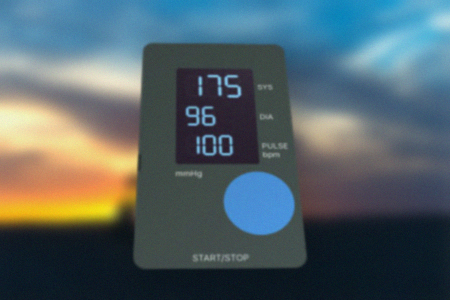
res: 100; bpm
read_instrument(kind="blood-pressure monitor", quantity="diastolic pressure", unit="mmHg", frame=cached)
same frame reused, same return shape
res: 96; mmHg
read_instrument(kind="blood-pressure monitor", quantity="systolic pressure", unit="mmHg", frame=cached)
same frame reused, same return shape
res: 175; mmHg
